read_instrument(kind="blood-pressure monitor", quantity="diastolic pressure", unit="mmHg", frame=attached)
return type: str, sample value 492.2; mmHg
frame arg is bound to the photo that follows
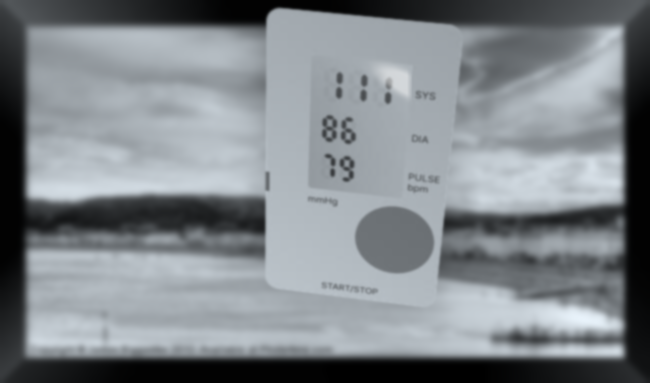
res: 86; mmHg
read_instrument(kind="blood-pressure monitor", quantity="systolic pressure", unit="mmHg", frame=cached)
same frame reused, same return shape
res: 111; mmHg
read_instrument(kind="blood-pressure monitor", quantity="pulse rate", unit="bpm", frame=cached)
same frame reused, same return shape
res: 79; bpm
